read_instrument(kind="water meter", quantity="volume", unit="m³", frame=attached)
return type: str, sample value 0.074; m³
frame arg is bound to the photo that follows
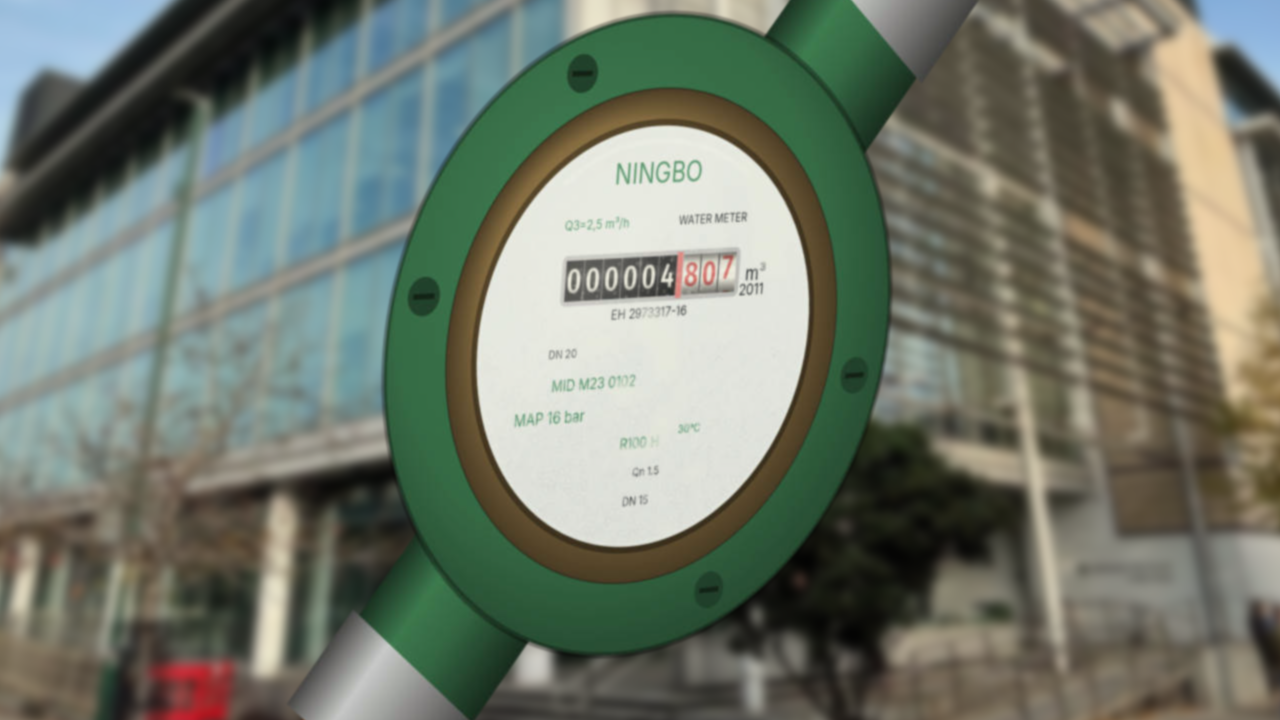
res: 4.807; m³
